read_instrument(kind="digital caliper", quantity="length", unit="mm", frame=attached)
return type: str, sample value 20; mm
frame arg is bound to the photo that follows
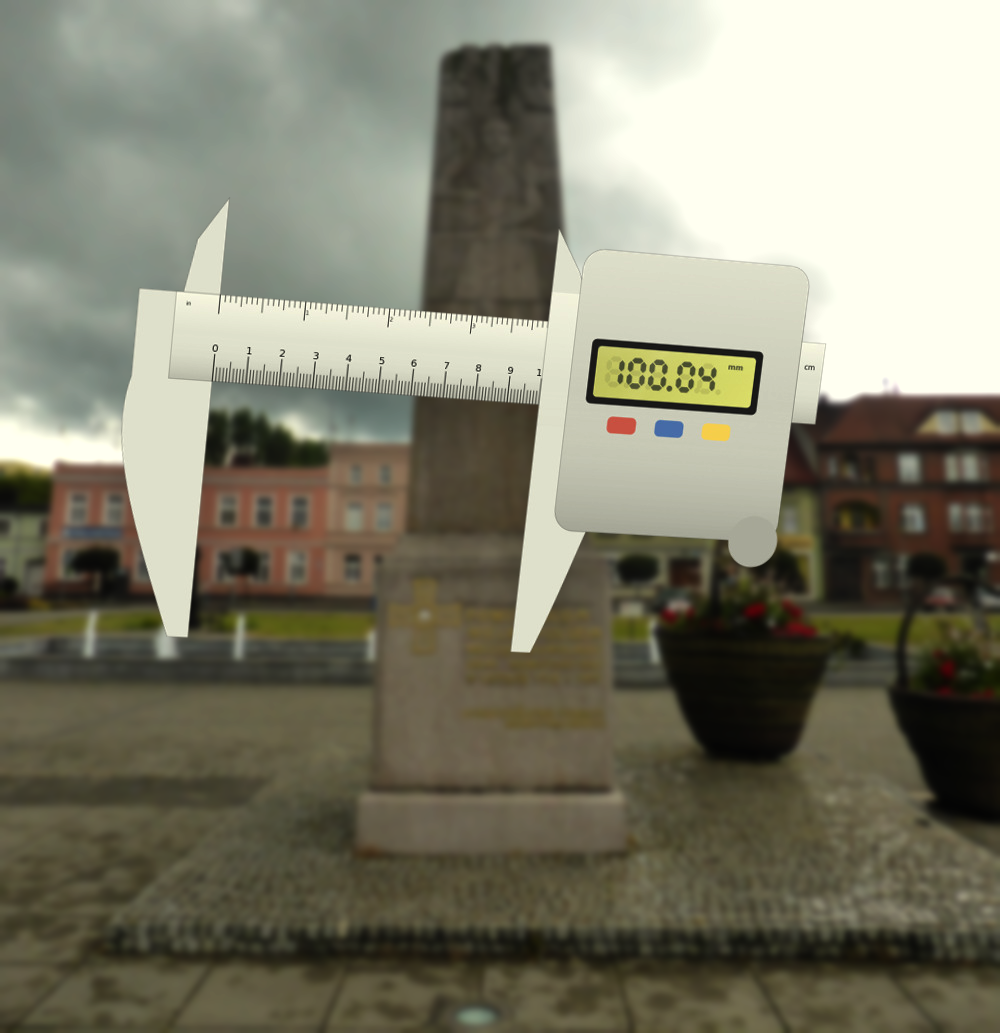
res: 100.04; mm
